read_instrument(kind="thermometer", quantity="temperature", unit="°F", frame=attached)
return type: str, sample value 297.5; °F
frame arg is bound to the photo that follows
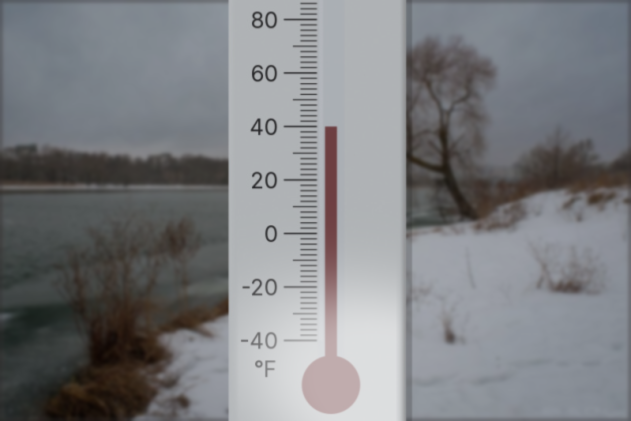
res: 40; °F
